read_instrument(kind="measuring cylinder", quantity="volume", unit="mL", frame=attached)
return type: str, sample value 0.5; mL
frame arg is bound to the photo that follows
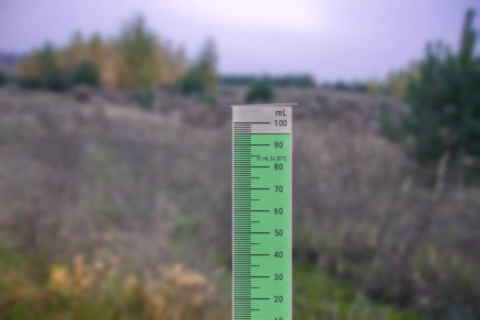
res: 95; mL
